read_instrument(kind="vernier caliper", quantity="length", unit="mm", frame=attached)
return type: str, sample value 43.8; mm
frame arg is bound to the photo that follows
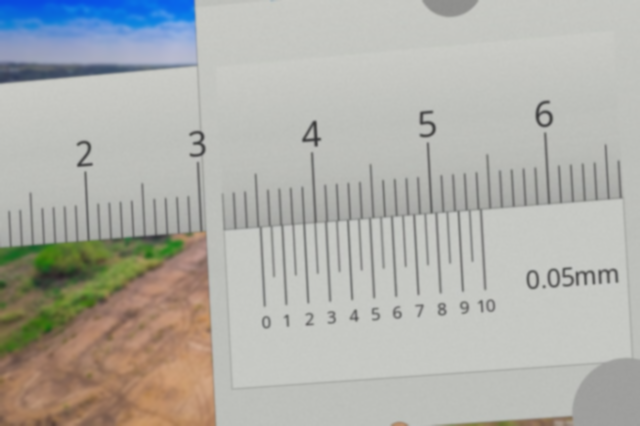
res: 35.2; mm
